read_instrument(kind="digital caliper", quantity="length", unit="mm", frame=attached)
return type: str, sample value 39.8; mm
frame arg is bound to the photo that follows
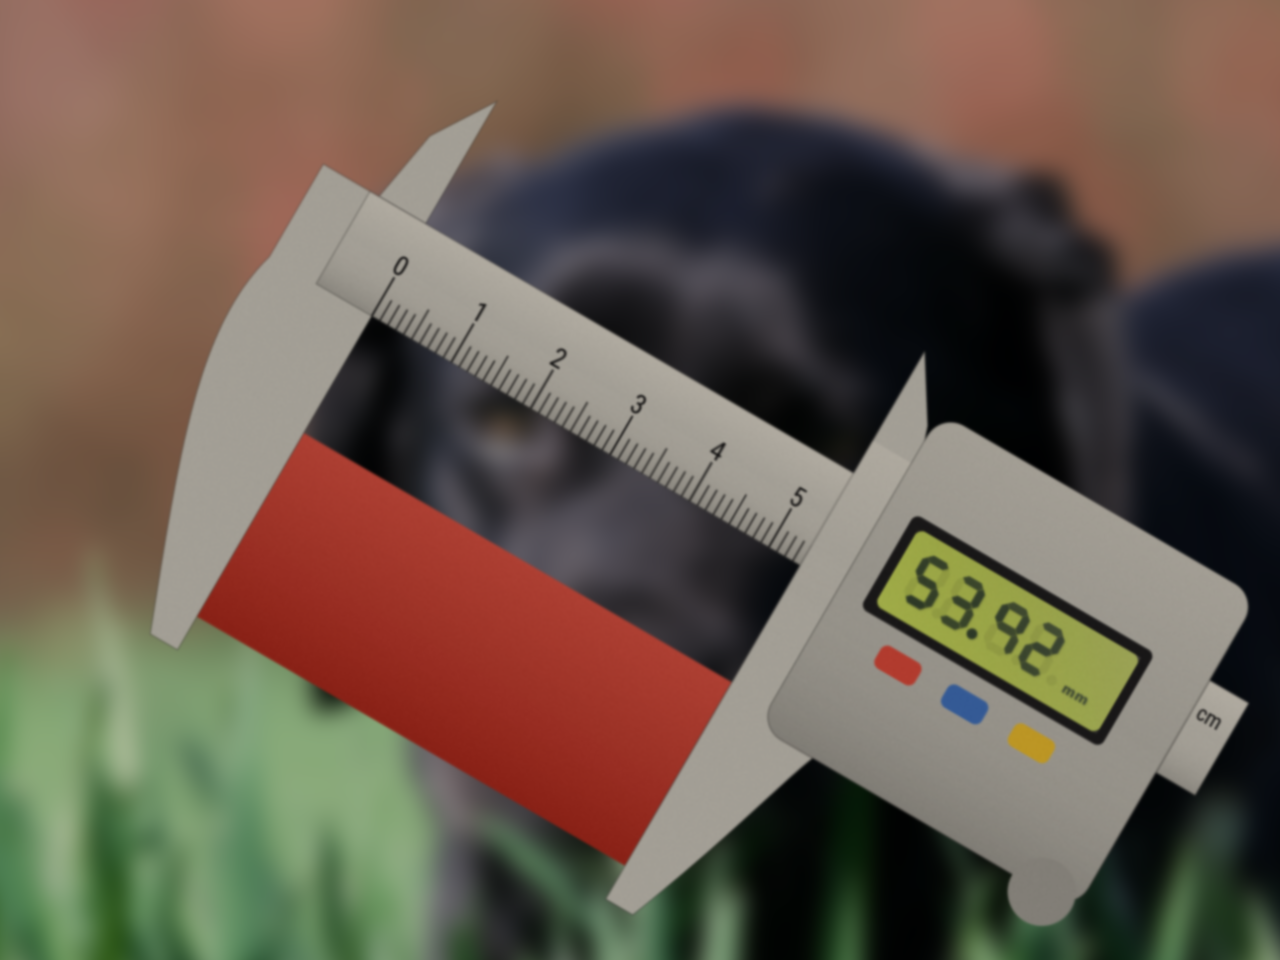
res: 53.92; mm
